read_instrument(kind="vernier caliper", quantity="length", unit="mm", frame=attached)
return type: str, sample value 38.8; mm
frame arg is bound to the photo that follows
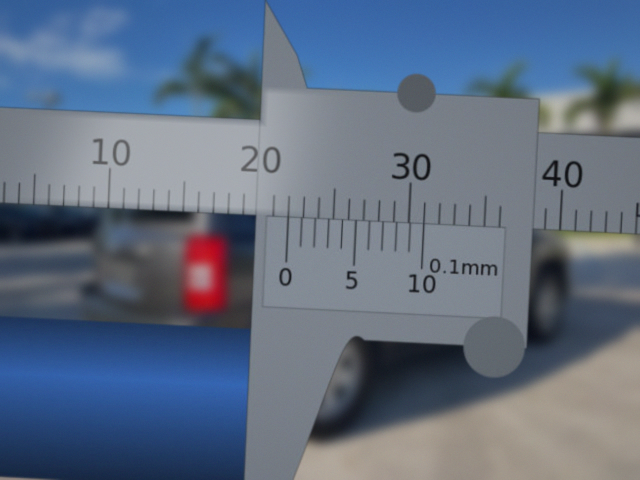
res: 22.0; mm
